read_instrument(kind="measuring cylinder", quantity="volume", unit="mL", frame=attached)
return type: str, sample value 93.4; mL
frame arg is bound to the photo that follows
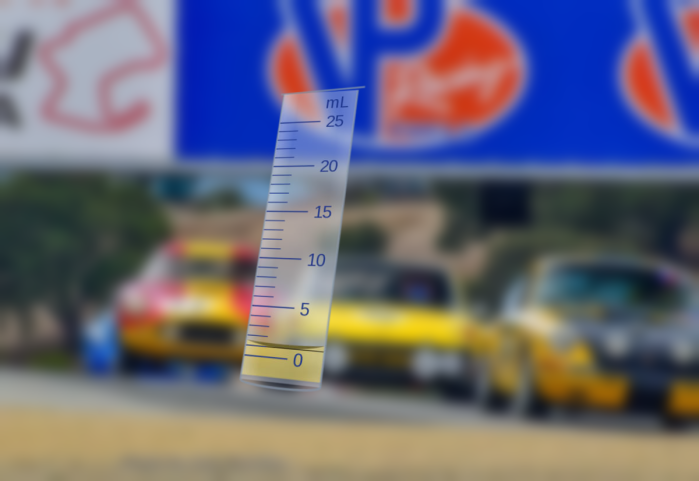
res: 1; mL
